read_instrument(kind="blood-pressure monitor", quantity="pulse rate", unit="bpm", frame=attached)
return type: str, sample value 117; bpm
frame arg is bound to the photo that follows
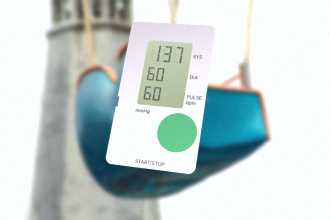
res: 60; bpm
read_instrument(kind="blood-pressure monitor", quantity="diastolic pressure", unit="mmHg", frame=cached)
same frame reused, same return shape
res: 60; mmHg
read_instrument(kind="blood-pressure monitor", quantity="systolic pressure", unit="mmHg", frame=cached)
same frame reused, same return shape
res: 137; mmHg
